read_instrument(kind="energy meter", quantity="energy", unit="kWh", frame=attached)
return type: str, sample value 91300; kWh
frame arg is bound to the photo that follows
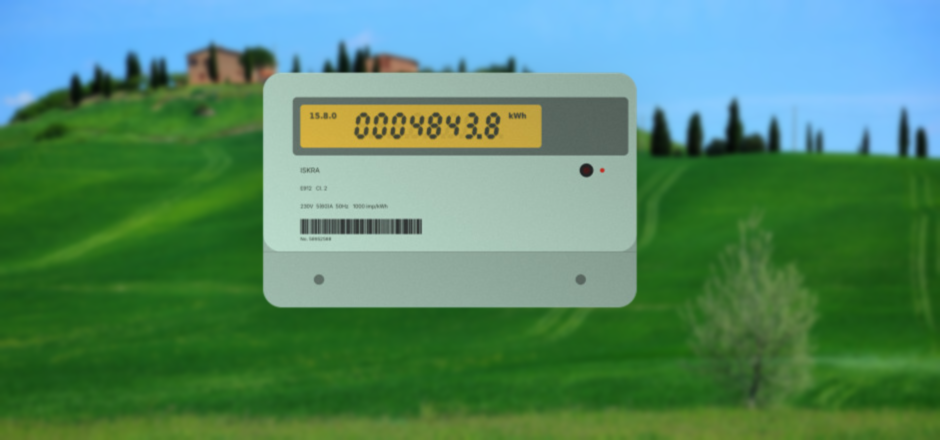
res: 4843.8; kWh
